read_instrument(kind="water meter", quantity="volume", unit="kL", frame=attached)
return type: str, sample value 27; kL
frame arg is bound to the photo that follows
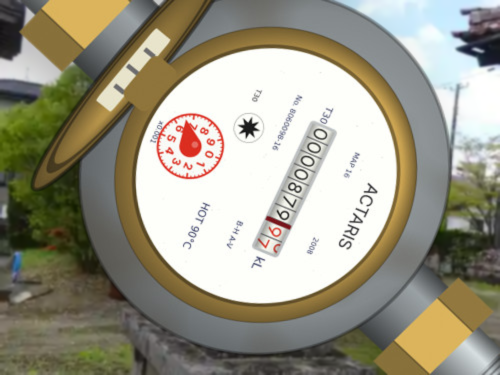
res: 879.966; kL
